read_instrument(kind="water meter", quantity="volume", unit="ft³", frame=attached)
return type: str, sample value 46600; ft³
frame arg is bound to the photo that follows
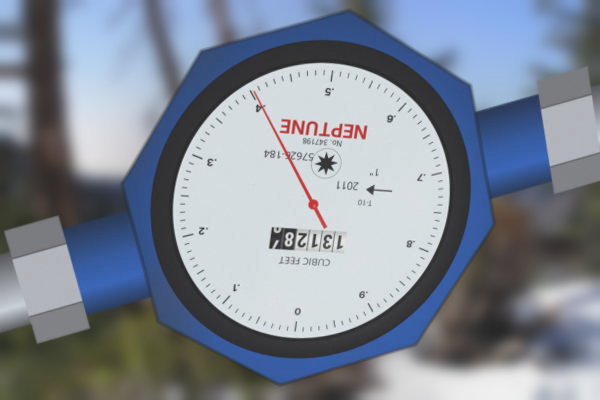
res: 131287.40; ft³
